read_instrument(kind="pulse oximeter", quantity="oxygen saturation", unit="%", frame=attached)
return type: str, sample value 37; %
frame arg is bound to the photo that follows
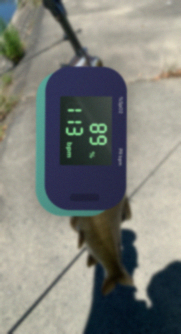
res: 89; %
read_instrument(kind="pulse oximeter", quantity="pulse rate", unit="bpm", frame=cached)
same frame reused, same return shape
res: 113; bpm
